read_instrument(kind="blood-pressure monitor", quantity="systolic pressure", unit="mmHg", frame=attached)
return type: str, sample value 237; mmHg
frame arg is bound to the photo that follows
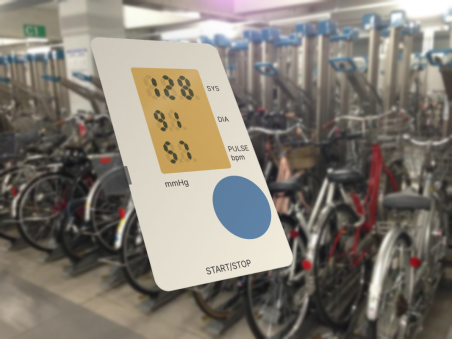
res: 128; mmHg
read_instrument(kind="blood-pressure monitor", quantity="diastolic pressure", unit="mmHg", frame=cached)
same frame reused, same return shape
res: 91; mmHg
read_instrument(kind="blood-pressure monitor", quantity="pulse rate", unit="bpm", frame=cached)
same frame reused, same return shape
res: 57; bpm
